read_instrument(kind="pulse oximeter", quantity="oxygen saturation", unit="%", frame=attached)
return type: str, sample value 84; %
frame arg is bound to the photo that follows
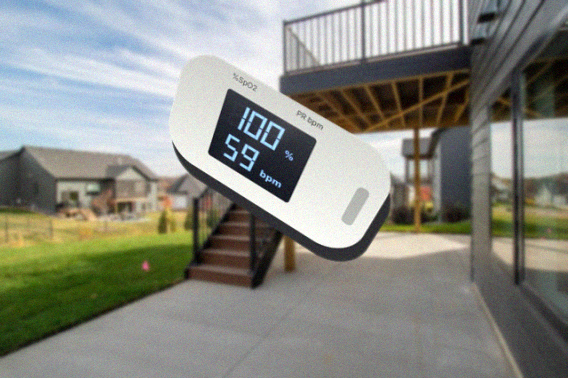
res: 100; %
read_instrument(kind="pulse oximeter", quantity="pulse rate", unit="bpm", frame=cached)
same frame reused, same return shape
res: 59; bpm
